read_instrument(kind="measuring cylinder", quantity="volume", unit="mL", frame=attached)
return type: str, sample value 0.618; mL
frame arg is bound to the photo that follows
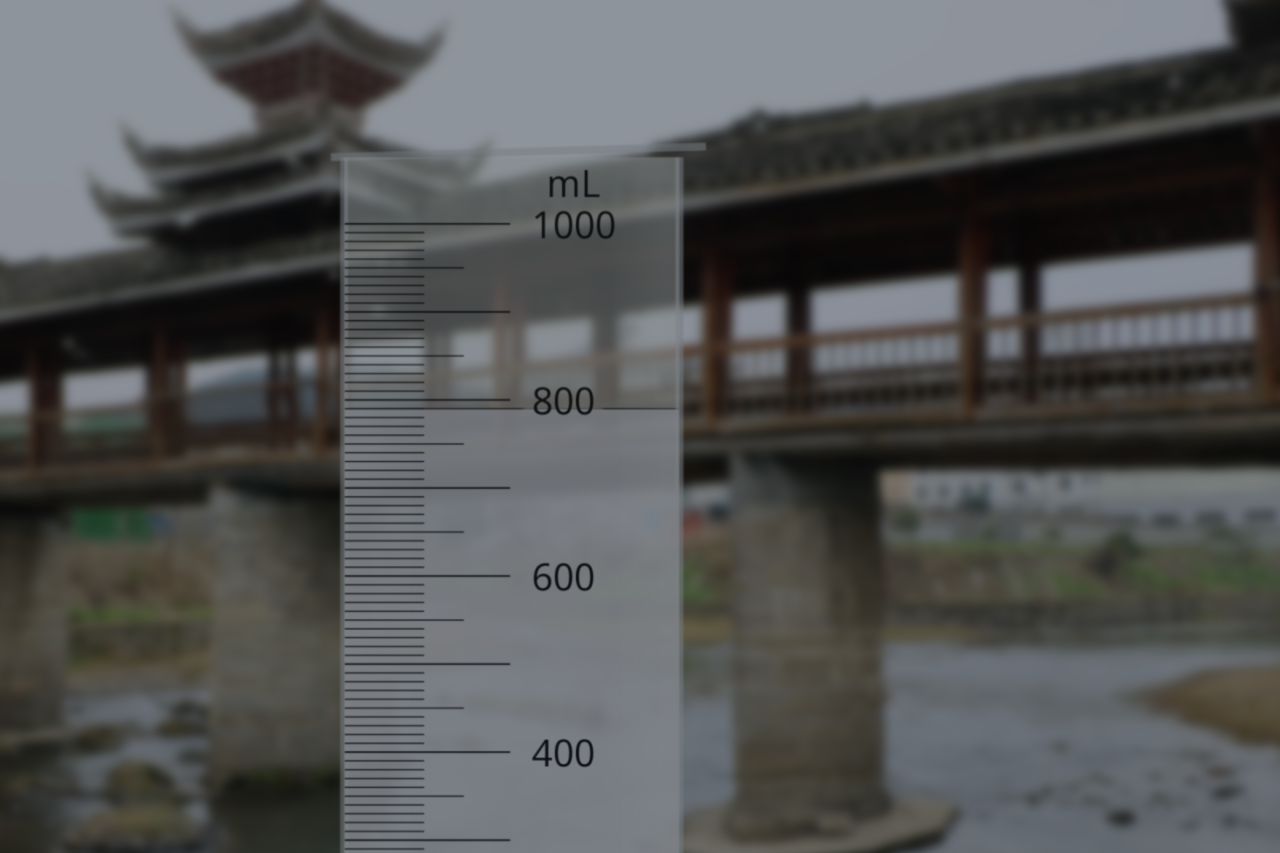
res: 790; mL
